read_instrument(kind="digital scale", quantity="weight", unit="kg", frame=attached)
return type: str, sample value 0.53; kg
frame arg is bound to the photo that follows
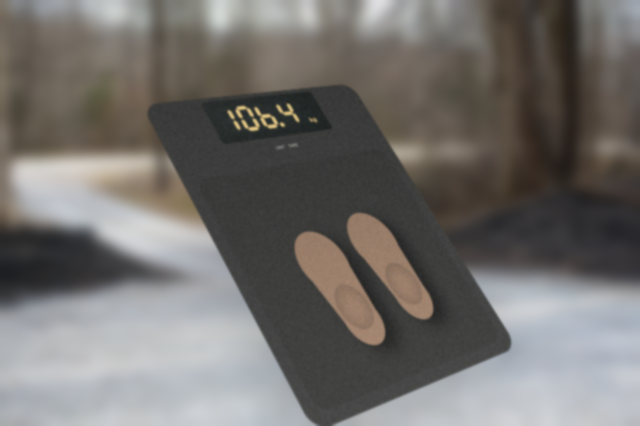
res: 106.4; kg
